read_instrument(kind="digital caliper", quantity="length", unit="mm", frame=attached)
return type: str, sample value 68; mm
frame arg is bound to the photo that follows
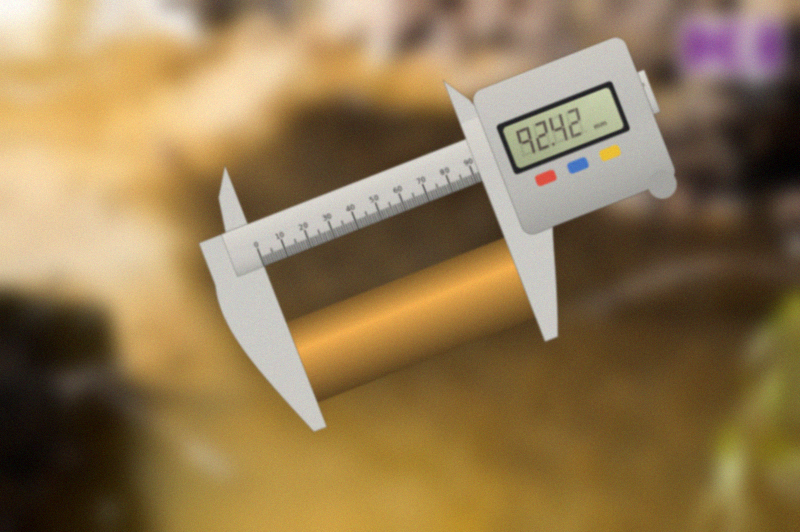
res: 92.42; mm
